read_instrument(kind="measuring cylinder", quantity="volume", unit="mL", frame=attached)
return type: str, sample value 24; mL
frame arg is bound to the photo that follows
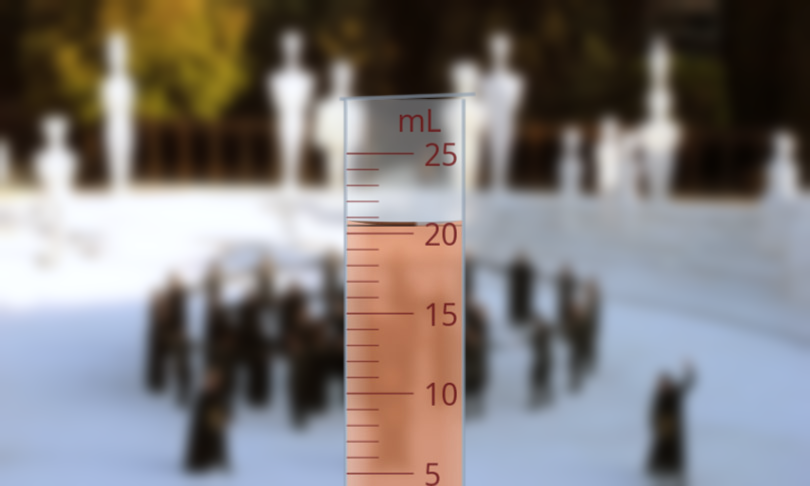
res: 20.5; mL
